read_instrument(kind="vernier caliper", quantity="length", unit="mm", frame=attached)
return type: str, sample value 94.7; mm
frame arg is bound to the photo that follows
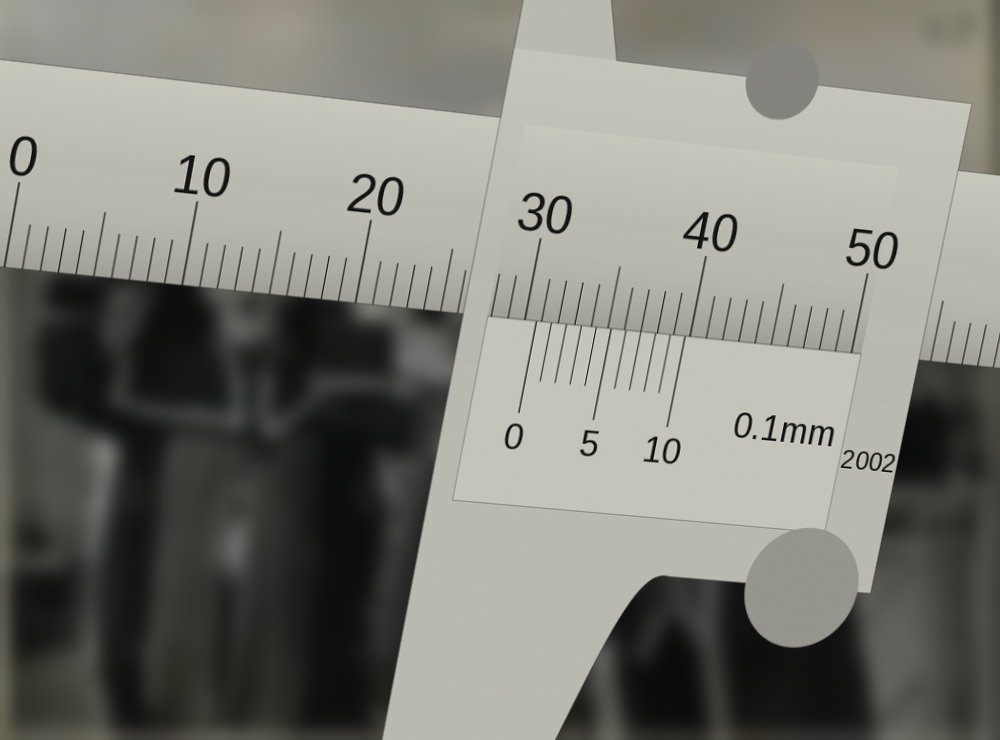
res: 30.7; mm
